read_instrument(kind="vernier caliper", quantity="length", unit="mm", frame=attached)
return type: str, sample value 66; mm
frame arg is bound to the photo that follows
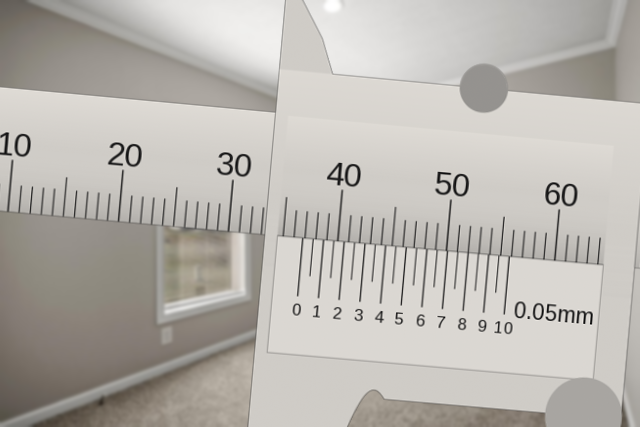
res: 36.8; mm
